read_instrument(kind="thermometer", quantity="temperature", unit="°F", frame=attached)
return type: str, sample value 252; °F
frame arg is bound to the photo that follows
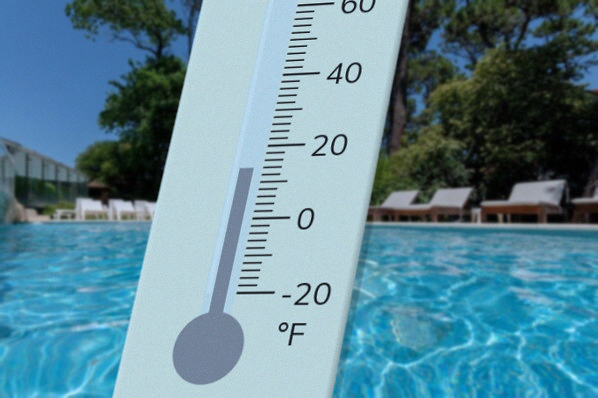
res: 14; °F
